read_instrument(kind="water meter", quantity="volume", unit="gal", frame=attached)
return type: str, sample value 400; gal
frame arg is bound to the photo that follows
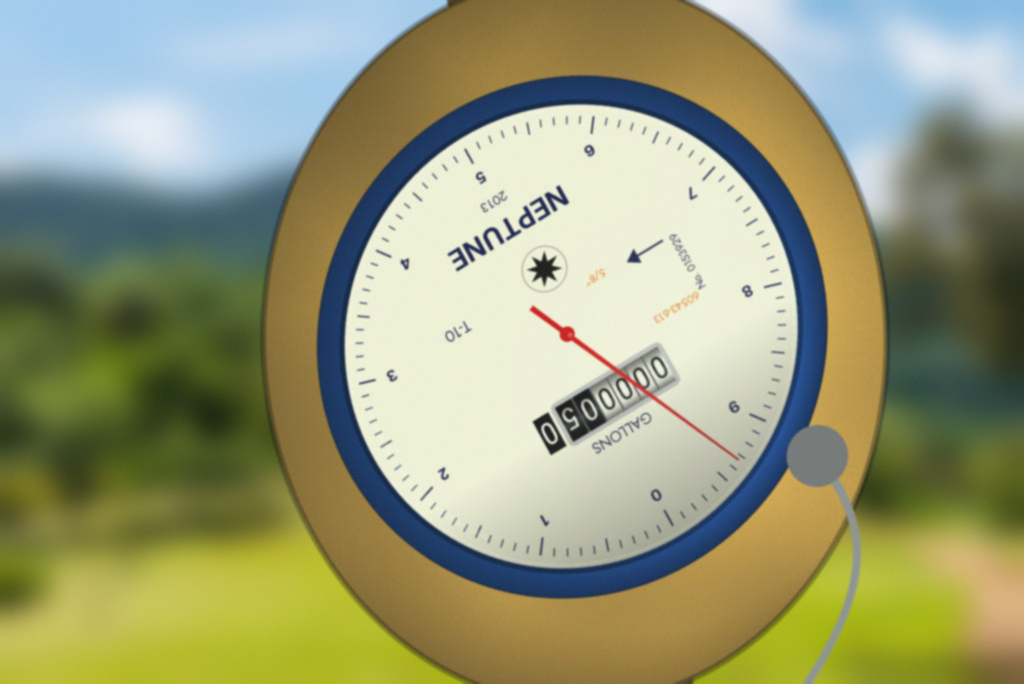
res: 49.3; gal
